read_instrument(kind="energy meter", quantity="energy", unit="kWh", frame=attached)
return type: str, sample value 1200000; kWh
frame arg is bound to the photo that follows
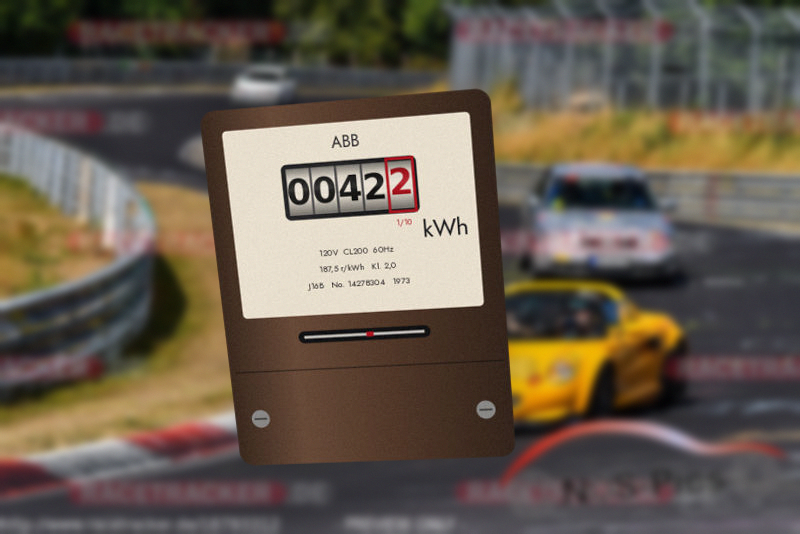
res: 42.2; kWh
